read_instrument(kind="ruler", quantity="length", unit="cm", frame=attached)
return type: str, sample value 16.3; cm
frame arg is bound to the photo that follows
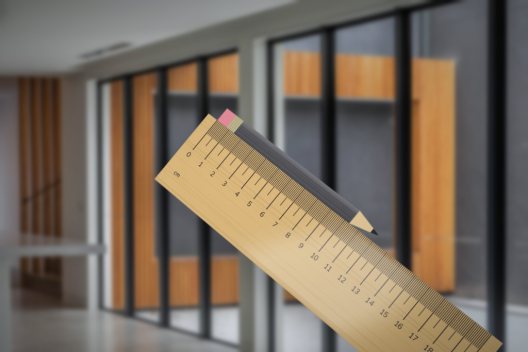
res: 12; cm
